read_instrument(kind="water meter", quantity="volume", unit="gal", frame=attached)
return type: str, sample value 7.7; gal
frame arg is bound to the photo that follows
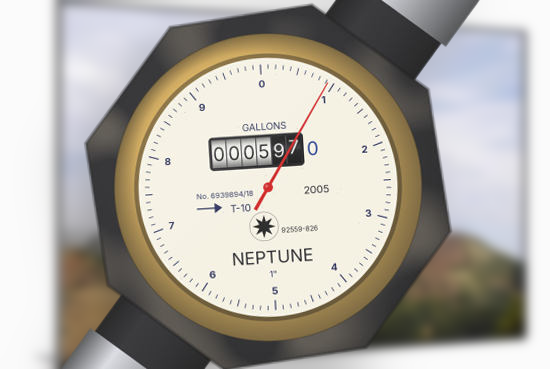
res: 5970.9; gal
